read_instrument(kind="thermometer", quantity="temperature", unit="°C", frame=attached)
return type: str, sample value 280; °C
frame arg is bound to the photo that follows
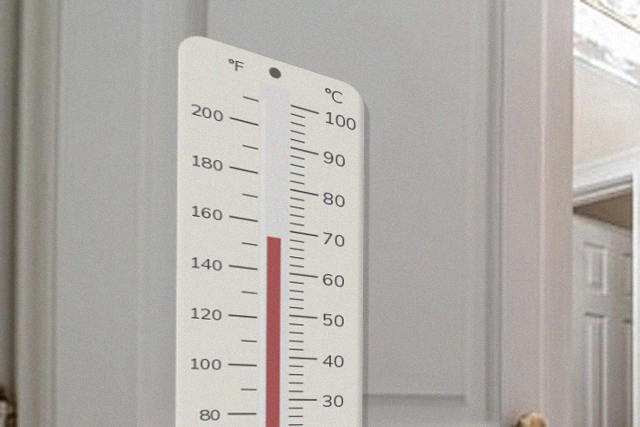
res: 68; °C
